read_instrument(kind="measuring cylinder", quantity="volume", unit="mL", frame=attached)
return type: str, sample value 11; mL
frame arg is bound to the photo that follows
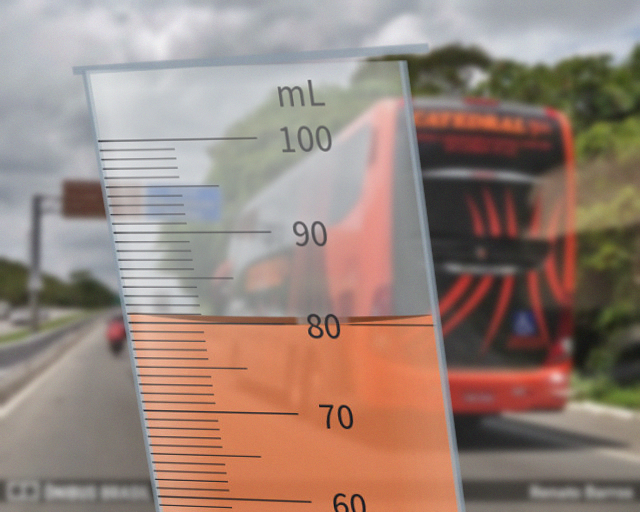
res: 80; mL
